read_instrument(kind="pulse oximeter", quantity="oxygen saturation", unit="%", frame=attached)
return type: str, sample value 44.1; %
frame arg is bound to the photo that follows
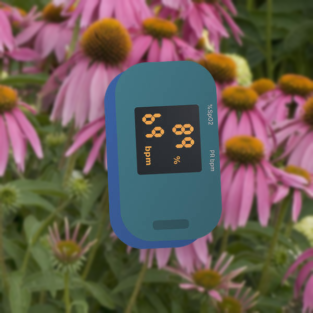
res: 89; %
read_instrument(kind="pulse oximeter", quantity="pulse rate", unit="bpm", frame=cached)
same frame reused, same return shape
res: 69; bpm
